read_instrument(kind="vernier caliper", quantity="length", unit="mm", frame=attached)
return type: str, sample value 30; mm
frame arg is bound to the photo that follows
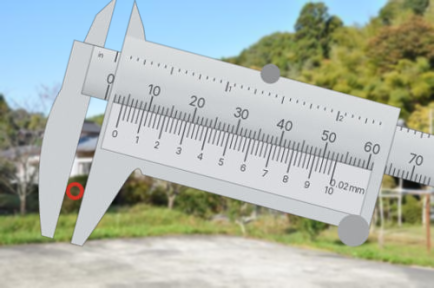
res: 4.0; mm
